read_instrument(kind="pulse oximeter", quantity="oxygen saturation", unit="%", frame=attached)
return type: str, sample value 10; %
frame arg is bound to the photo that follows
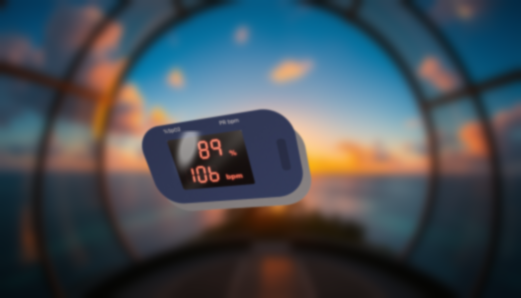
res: 89; %
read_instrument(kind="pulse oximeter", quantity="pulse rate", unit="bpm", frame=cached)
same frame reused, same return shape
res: 106; bpm
